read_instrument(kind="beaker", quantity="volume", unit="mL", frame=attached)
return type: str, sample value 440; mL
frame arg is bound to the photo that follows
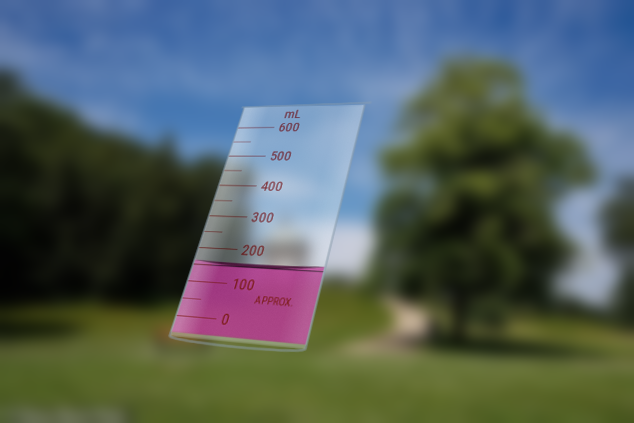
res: 150; mL
